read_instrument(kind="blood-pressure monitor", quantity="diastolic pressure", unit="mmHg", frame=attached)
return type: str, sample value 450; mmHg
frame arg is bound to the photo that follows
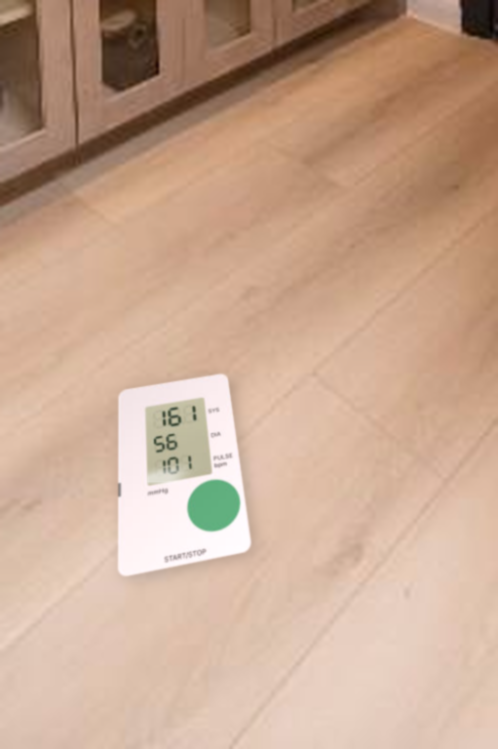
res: 56; mmHg
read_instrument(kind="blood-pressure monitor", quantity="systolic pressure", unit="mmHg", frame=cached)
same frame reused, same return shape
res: 161; mmHg
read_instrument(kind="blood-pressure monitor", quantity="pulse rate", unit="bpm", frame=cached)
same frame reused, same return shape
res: 101; bpm
